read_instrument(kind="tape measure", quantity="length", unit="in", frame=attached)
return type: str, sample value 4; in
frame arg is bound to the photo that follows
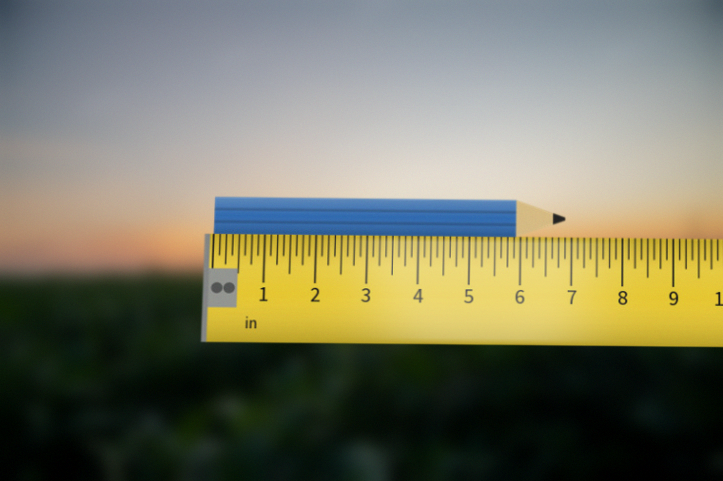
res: 6.875; in
